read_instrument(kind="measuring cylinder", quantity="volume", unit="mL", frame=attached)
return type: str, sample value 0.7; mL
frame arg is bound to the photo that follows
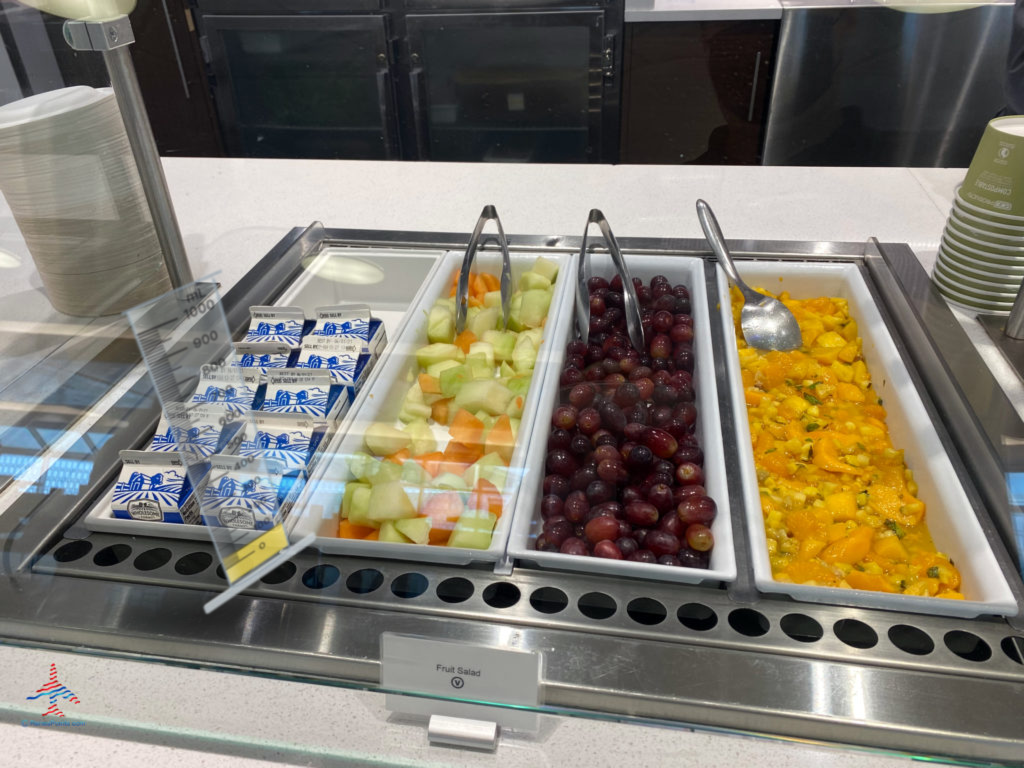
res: 50; mL
